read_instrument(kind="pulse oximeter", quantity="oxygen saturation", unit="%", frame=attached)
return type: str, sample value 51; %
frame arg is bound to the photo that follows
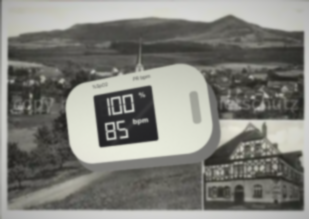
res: 100; %
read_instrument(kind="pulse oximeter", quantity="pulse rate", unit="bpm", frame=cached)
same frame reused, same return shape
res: 85; bpm
